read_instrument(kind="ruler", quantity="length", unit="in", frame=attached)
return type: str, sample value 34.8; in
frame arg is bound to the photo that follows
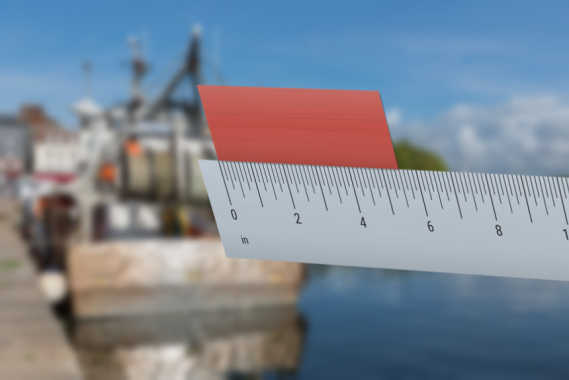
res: 5.5; in
